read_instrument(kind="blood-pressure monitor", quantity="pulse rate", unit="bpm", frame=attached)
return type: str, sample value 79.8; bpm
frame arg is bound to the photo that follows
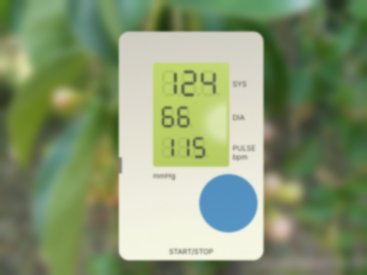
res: 115; bpm
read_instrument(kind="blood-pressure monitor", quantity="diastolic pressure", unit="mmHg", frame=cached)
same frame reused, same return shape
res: 66; mmHg
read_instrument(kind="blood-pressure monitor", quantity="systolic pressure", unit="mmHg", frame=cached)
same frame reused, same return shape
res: 124; mmHg
